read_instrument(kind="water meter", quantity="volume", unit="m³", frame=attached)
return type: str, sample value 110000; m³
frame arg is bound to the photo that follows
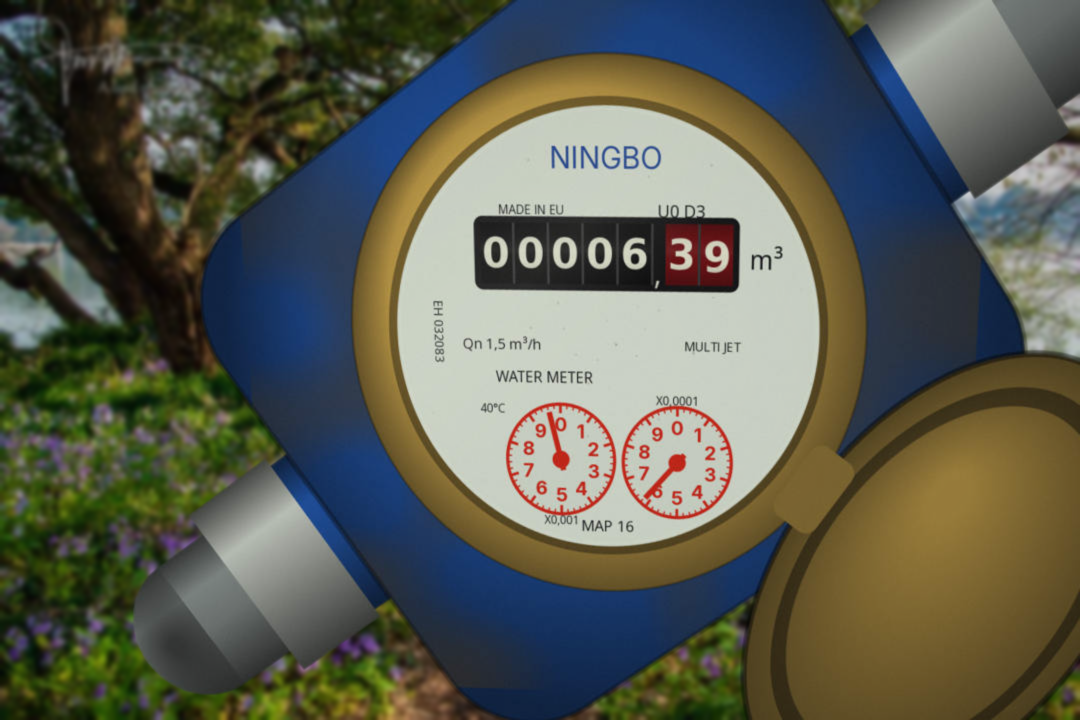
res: 6.3896; m³
